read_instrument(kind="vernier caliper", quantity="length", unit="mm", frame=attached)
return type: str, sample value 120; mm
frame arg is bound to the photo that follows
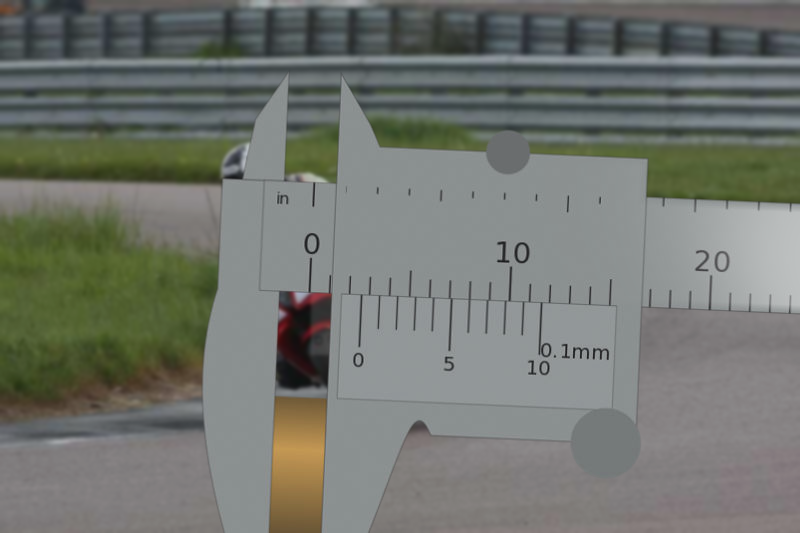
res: 2.6; mm
